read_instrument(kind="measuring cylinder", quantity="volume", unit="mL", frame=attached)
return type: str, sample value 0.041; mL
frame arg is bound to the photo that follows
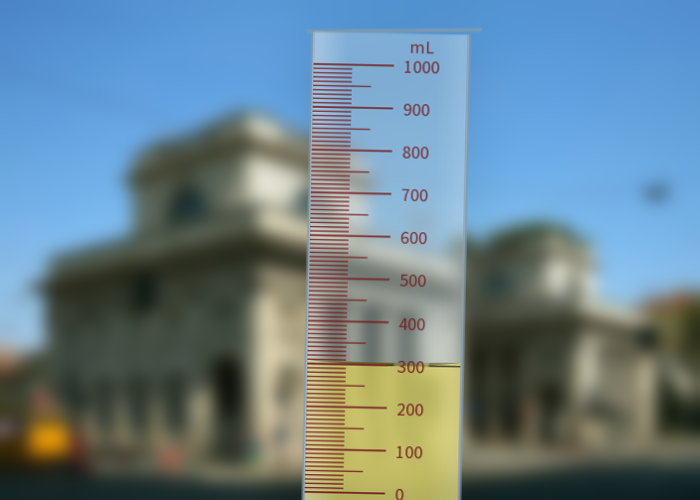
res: 300; mL
